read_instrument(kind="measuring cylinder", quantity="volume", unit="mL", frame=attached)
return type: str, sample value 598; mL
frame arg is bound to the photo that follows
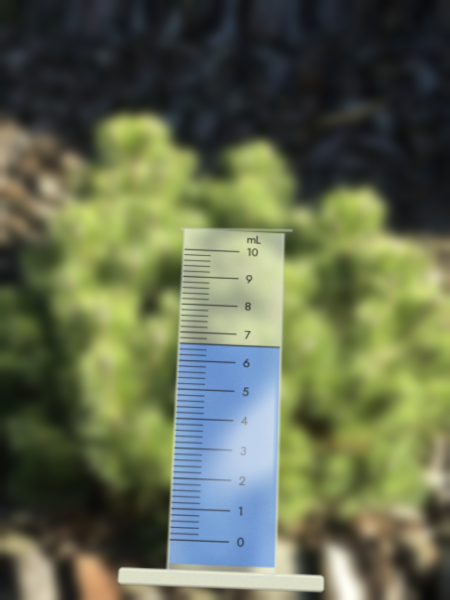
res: 6.6; mL
